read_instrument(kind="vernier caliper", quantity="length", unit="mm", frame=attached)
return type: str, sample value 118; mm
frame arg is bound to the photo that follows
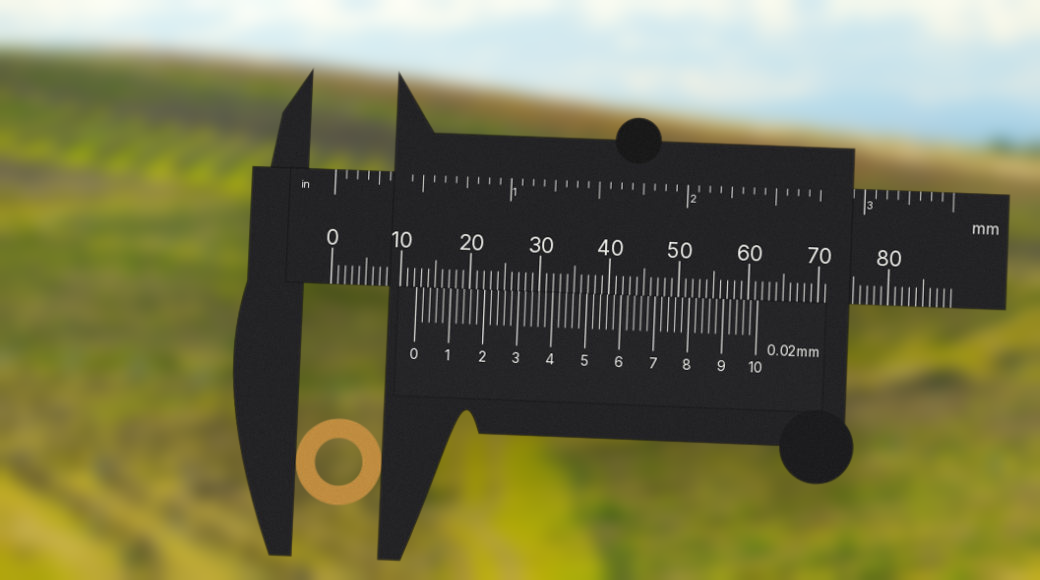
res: 12.4; mm
